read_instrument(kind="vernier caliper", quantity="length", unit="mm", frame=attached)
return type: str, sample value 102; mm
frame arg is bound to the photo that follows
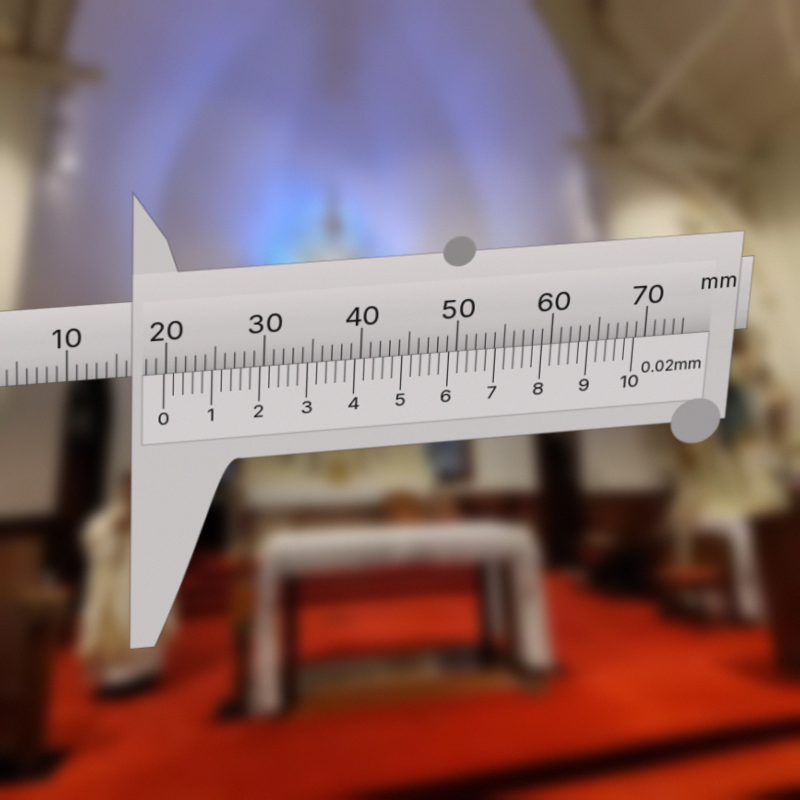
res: 19.8; mm
